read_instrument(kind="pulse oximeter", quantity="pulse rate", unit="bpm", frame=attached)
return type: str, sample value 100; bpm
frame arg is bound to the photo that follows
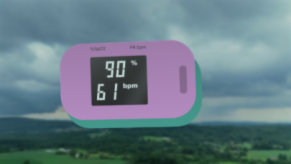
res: 61; bpm
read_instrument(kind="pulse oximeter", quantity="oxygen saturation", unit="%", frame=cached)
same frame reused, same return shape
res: 90; %
